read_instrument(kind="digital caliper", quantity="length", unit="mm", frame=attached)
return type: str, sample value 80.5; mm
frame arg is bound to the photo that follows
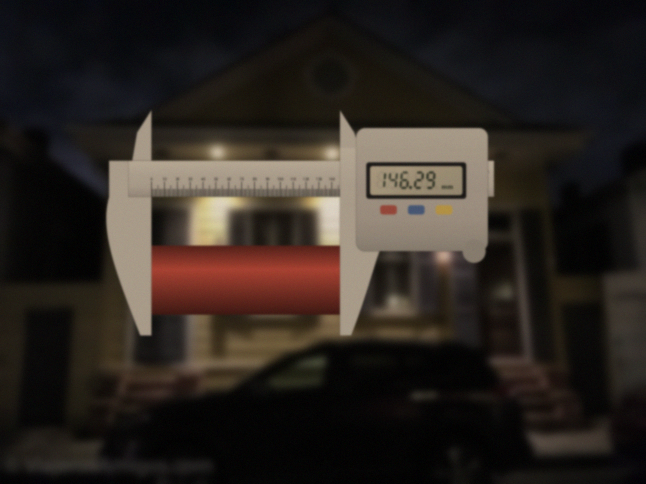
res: 146.29; mm
